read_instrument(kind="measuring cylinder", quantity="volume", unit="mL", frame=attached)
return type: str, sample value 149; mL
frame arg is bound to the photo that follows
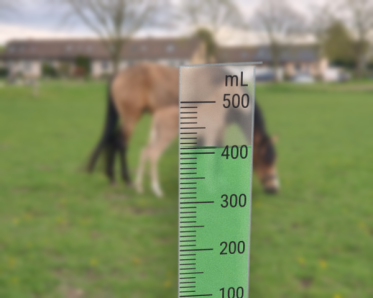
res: 410; mL
